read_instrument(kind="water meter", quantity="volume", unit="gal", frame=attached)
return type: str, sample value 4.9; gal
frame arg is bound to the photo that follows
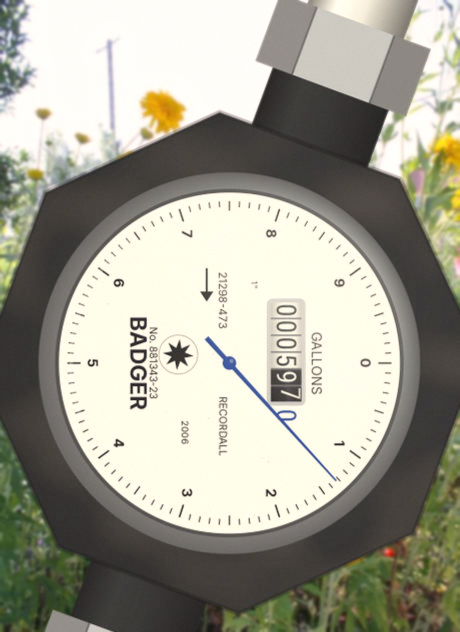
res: 5971.3; gal
